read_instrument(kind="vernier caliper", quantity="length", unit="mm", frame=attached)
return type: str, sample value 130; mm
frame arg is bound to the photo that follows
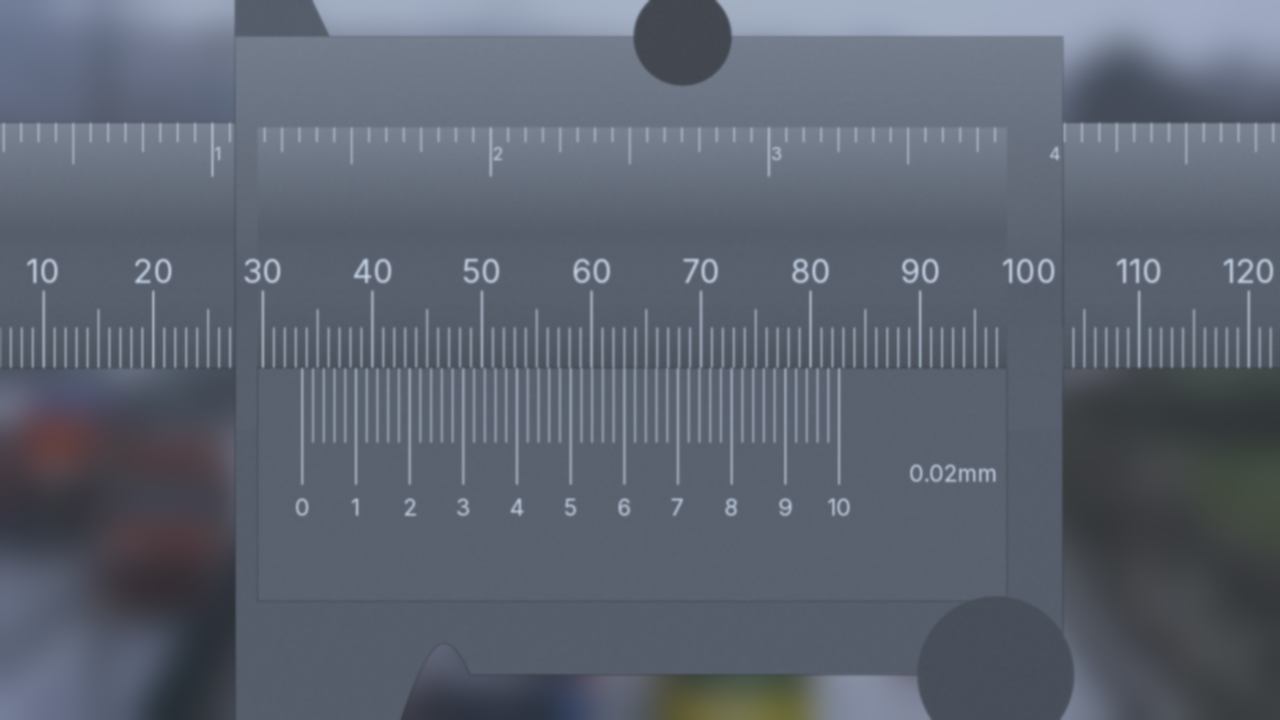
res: 33.6; mm
